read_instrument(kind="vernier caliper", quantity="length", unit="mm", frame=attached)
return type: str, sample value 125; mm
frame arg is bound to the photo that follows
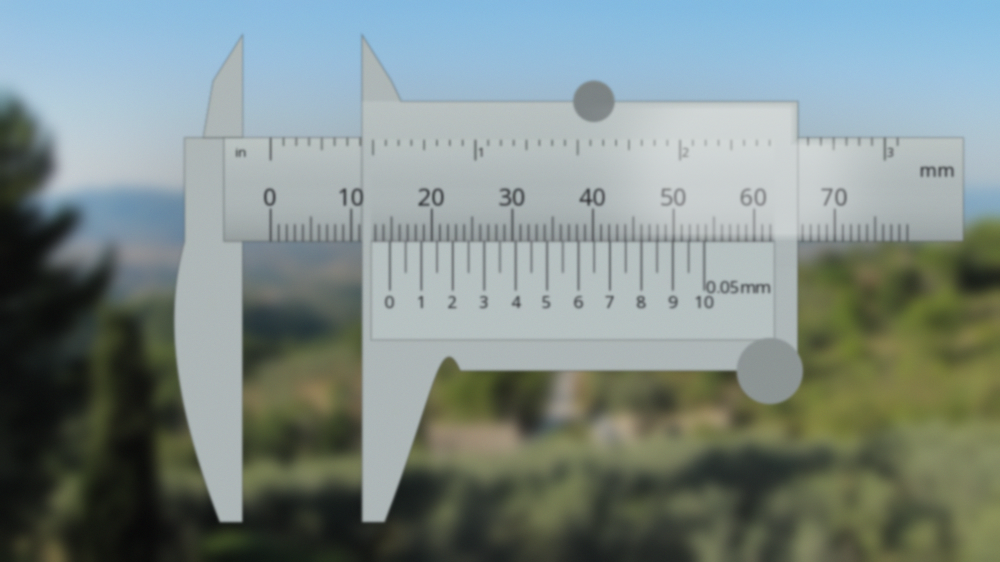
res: 14.8; mm
